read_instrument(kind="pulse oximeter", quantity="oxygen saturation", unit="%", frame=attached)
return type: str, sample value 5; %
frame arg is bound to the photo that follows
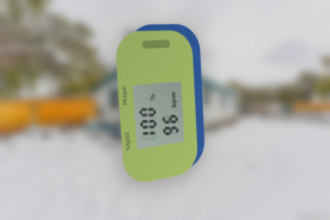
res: 100; %
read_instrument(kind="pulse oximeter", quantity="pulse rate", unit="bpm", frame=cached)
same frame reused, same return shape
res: 96; bpm
